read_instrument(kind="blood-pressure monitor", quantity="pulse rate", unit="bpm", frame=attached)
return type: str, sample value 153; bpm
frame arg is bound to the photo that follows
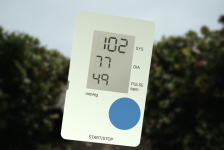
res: 49; bpm
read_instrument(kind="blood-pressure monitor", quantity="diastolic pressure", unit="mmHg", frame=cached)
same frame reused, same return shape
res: 77; mmHg
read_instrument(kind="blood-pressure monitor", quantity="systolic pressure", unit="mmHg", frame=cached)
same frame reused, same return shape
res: 102; mmHg
